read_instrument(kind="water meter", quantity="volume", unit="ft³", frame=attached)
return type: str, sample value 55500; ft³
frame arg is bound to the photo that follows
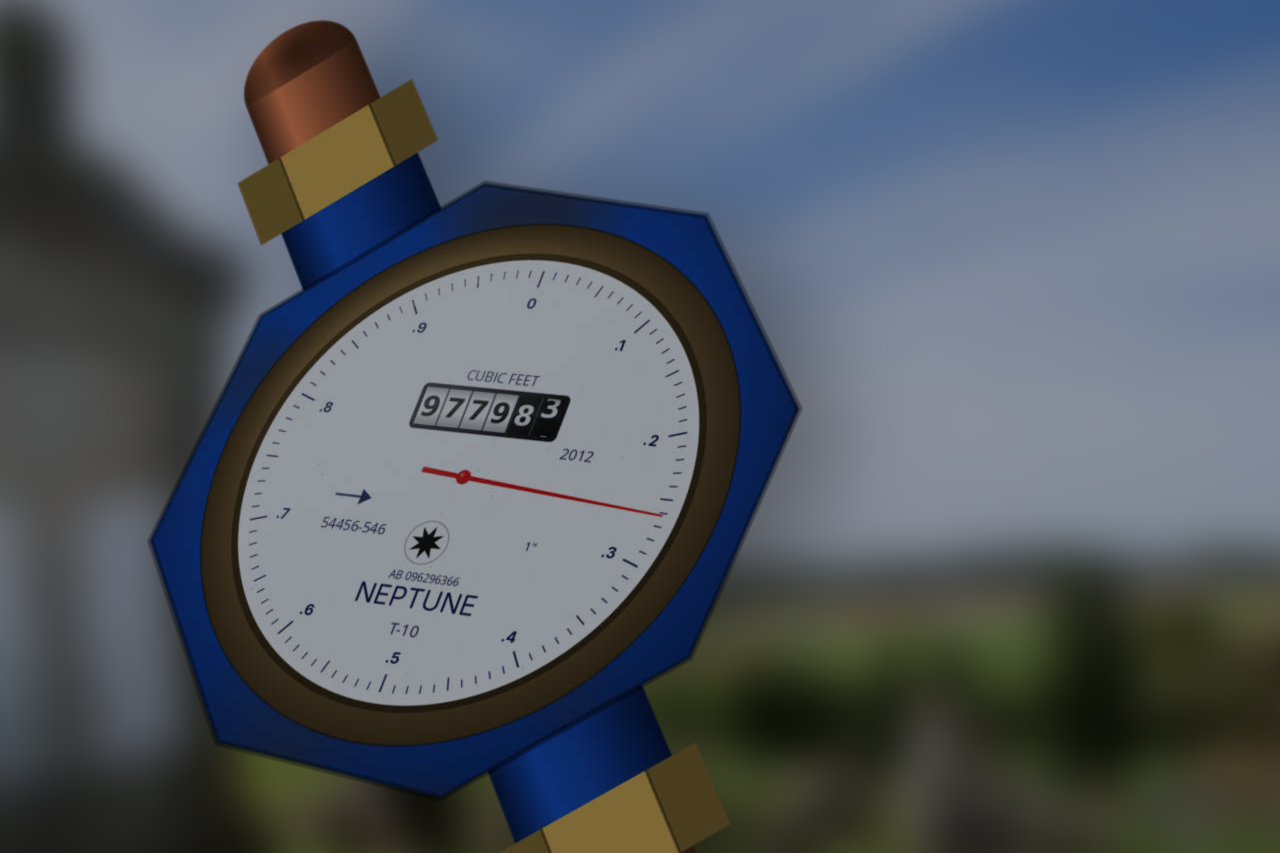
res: 977983.26; ft³
